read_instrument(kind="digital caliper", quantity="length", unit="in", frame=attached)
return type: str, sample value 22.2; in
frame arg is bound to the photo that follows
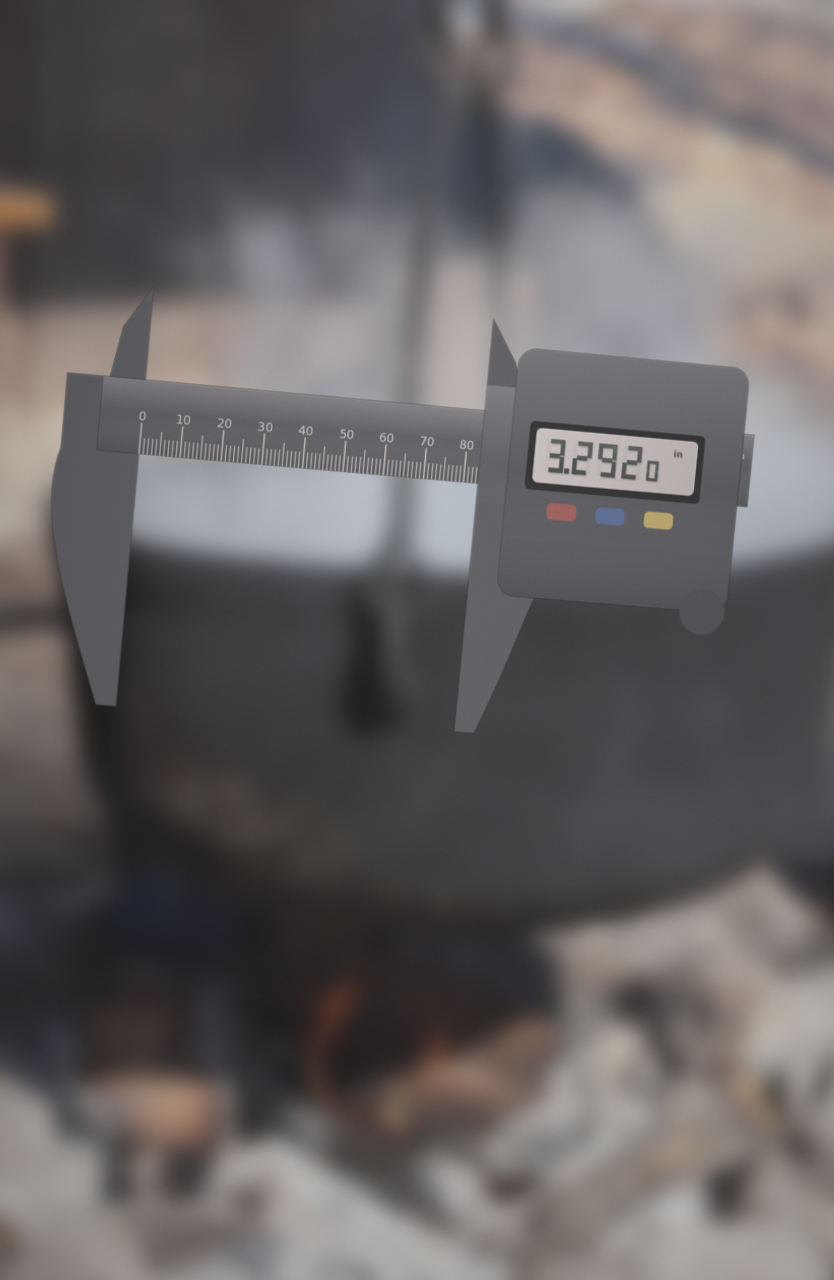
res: 3.2920; in
